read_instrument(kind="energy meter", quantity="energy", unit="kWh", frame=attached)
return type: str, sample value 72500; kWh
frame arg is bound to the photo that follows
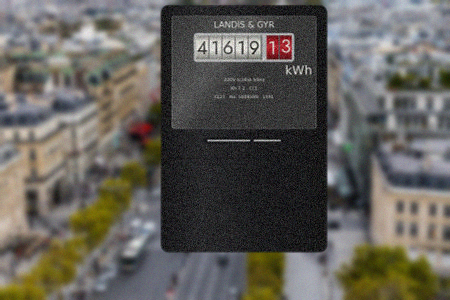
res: 41619.13; kWh
